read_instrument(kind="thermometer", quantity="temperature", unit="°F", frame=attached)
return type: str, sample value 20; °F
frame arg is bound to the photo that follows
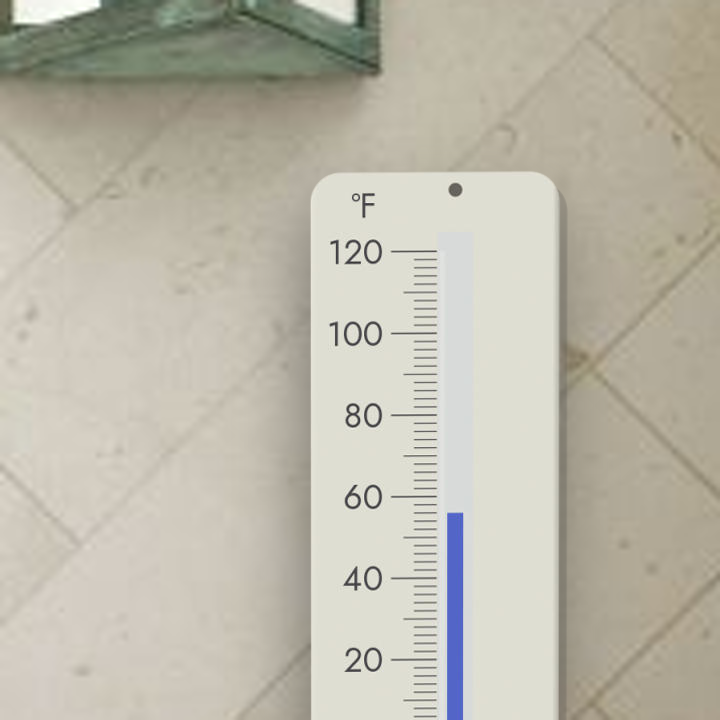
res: 56; °F
